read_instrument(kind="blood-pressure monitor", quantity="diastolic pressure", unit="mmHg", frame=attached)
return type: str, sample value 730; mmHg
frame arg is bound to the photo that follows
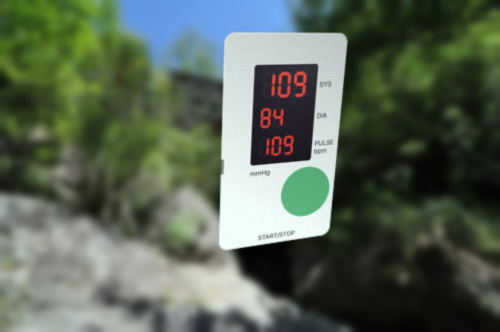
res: 84; mmHg
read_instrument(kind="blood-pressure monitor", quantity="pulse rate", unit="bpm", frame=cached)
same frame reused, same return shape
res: 109; bpm
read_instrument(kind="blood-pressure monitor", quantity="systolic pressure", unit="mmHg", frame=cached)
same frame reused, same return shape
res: 109; mmHg
